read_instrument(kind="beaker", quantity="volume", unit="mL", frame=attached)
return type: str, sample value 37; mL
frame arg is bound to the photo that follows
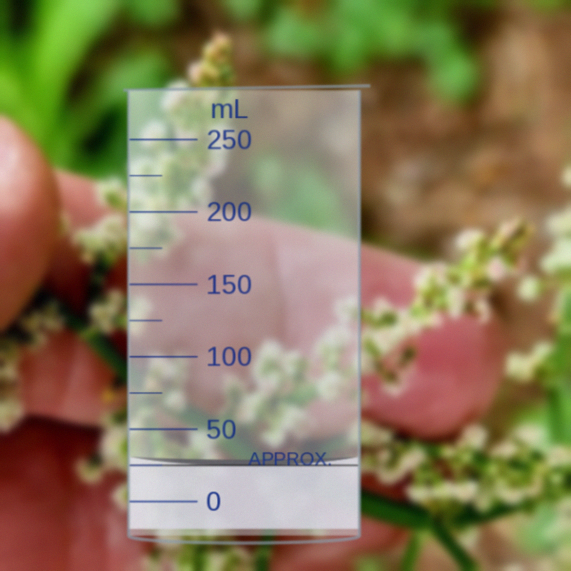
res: 25; mL
